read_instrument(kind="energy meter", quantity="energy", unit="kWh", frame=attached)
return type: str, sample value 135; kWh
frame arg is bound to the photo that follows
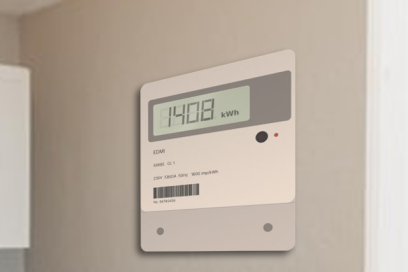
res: 1408; kWh
